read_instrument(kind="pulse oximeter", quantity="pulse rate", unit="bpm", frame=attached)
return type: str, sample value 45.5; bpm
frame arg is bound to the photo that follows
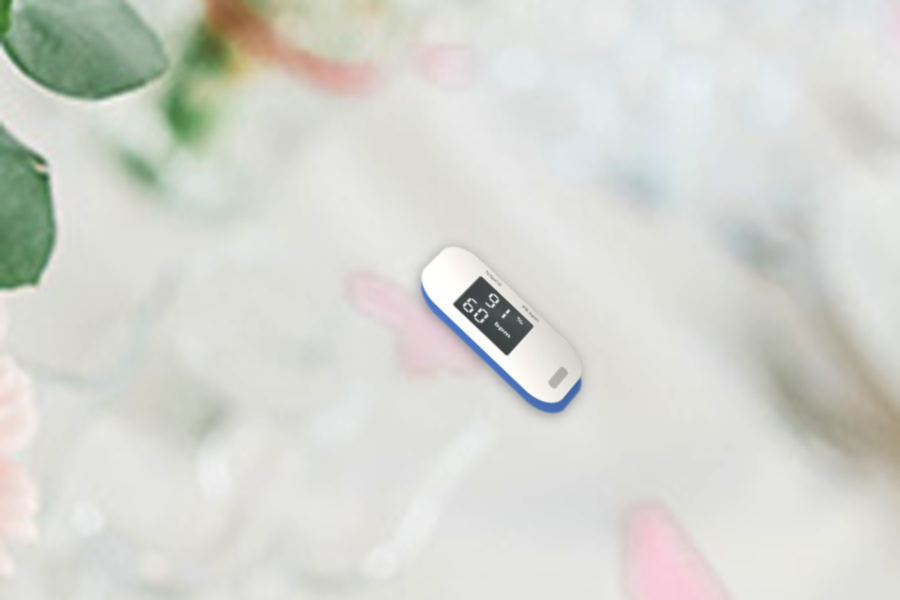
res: 60; bpm
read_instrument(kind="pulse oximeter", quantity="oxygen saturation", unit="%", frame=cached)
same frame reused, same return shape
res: 91; %
